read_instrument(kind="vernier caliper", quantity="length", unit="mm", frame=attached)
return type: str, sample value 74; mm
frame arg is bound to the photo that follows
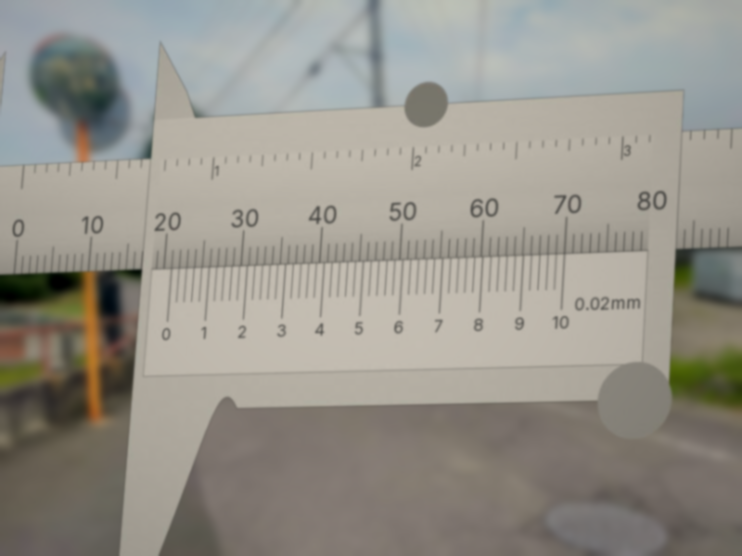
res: 21.0; mm
